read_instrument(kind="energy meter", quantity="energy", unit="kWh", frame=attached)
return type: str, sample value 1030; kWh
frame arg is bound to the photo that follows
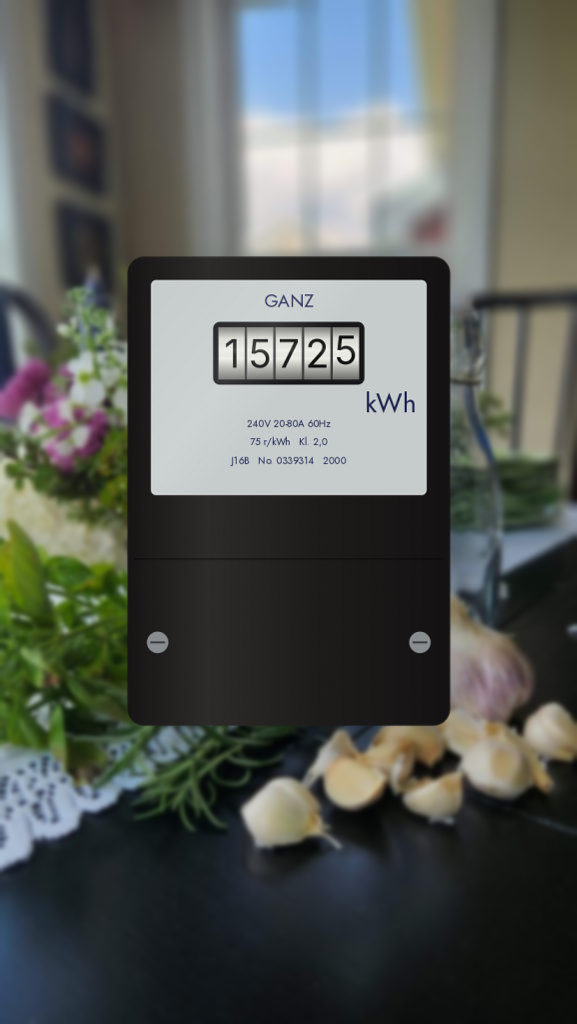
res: 15725; kWh
